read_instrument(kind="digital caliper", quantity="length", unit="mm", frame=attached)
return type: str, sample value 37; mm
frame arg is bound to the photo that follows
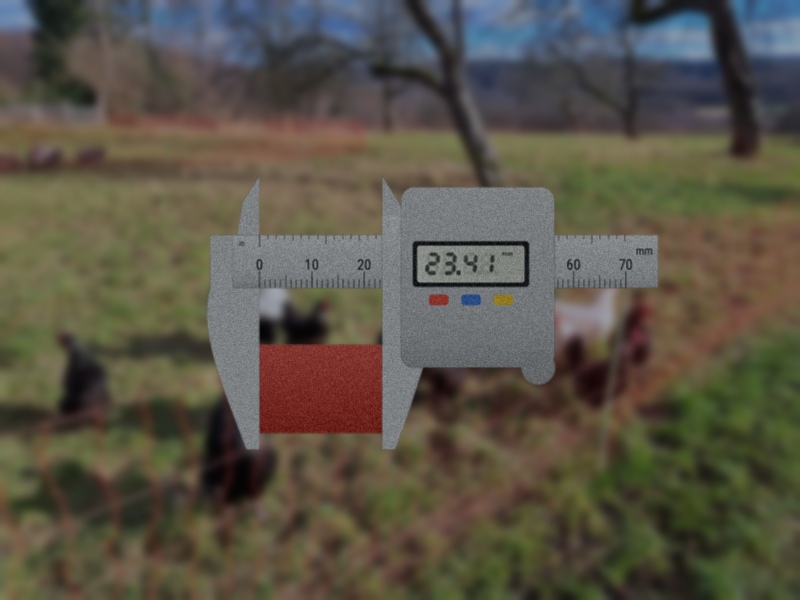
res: 23.41; mm
